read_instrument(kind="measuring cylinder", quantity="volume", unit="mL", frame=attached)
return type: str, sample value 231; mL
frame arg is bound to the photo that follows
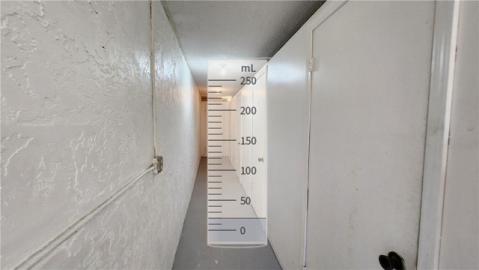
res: 20; mL
